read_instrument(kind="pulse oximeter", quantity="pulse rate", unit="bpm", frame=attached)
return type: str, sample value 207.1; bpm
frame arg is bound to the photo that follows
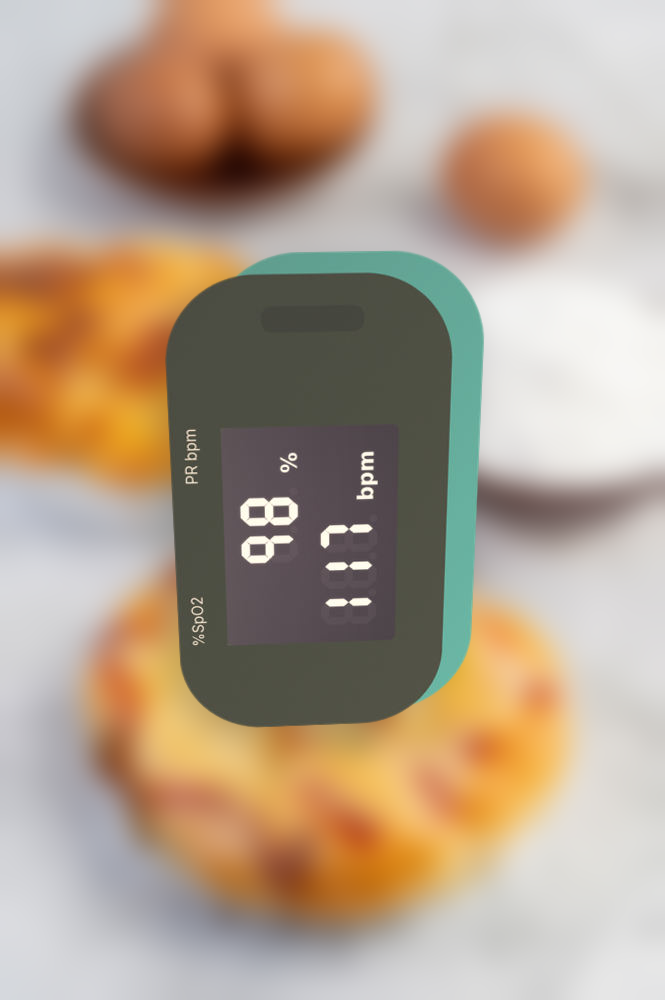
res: 117; bpm
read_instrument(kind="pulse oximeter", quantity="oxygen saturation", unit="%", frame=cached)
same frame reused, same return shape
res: 98; %
